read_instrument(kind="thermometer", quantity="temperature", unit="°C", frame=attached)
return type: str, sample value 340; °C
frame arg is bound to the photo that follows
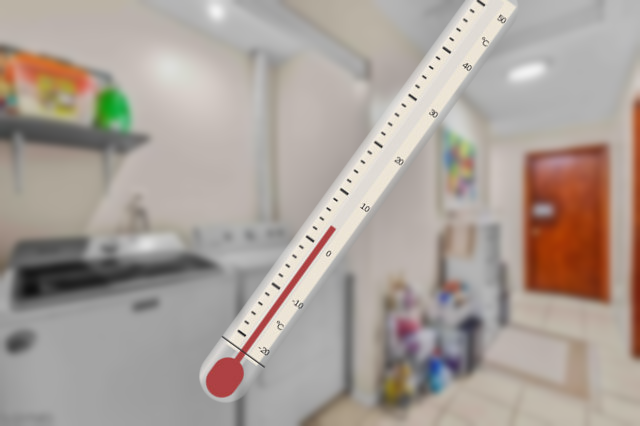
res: 4; °C
